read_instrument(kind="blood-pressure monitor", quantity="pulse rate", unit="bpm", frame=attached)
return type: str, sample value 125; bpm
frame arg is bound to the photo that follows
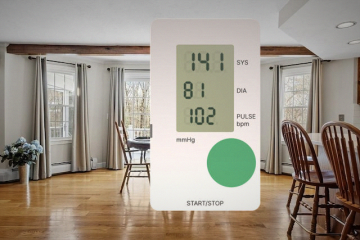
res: 102; bpm
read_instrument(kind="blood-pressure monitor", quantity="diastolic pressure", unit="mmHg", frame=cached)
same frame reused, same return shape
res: 81; mmHg
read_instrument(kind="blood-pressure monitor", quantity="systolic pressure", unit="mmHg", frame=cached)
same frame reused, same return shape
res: 141; mmHg
